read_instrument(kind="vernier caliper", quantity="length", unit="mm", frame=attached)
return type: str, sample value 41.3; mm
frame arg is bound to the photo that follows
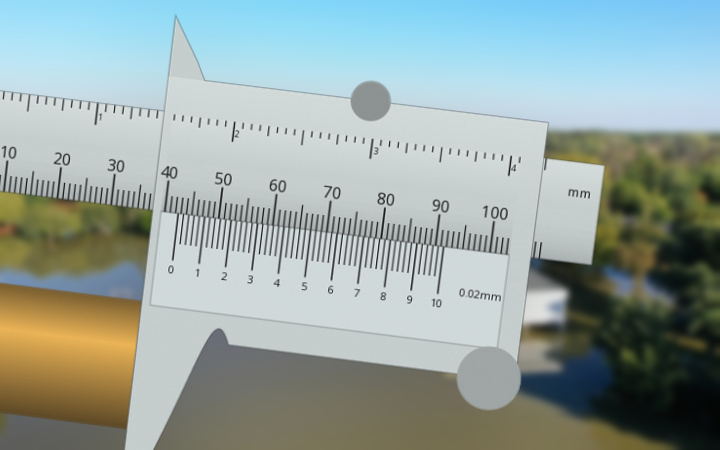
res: 42.5; mm
